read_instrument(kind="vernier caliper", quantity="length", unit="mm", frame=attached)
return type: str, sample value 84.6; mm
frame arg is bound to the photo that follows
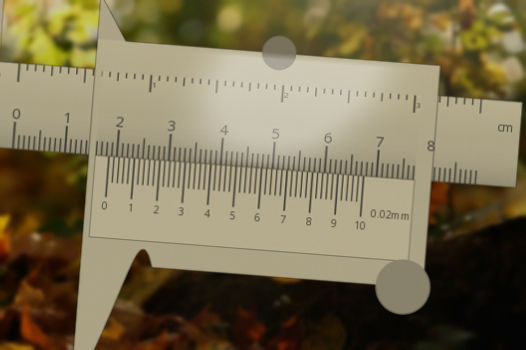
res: 18.5; mm
